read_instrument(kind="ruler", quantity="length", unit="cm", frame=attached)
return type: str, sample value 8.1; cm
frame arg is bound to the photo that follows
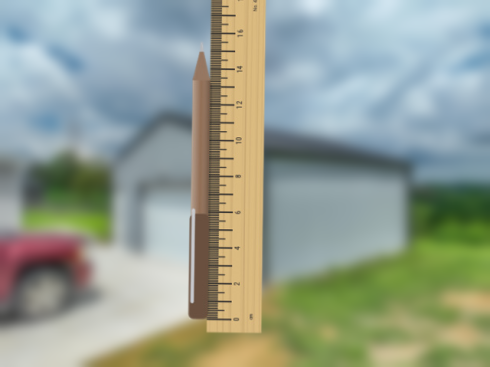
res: 15.5; cm
